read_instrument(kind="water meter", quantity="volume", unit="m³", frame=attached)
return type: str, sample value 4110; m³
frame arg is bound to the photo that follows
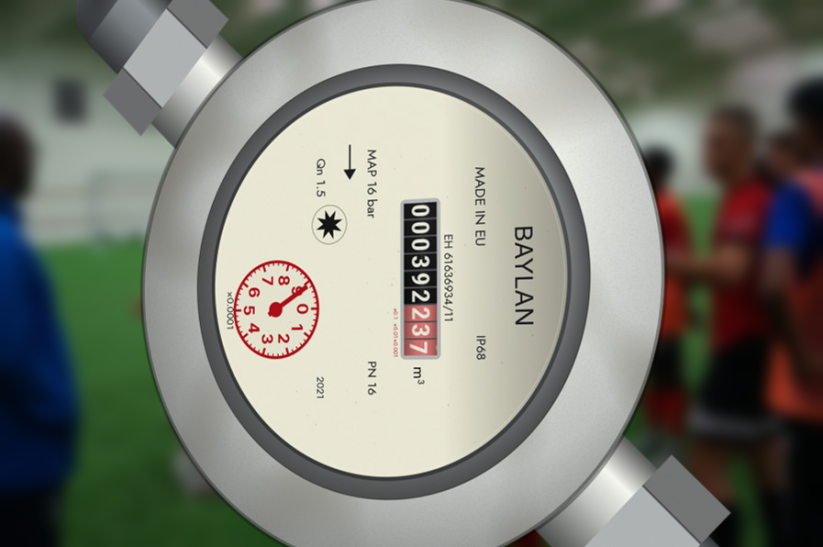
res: 392.2369; m³
